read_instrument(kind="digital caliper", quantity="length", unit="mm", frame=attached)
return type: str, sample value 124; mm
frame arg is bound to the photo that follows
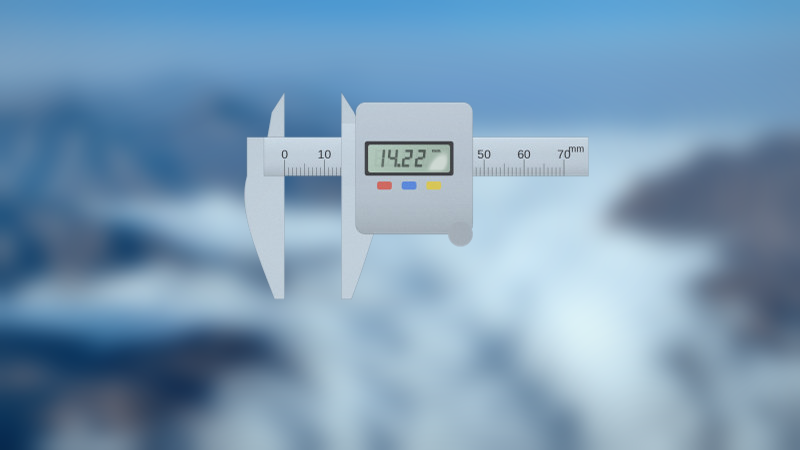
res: 14.22; mm
